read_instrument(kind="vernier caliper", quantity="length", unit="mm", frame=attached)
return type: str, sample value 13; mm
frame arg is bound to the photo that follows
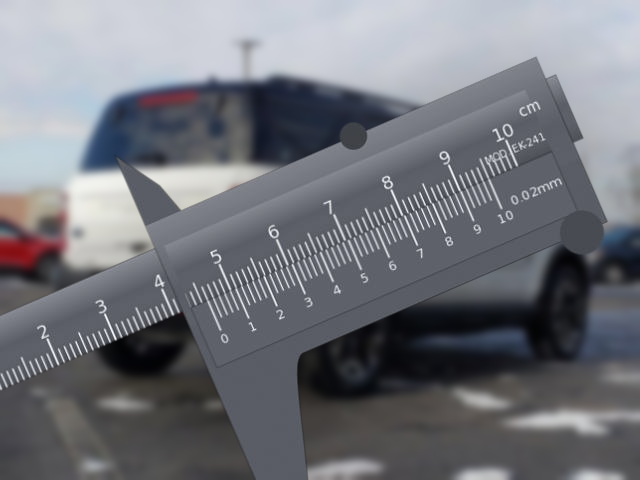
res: 46.0; mm
